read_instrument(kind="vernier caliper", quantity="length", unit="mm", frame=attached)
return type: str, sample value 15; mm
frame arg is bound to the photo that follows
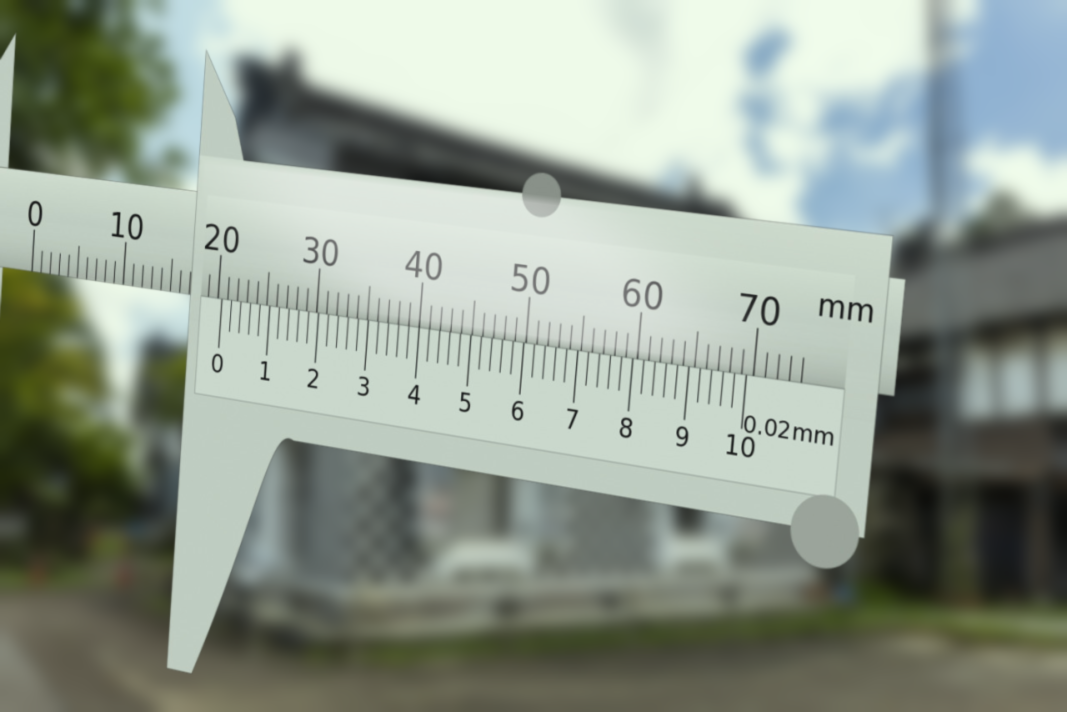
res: 20.4; mm
